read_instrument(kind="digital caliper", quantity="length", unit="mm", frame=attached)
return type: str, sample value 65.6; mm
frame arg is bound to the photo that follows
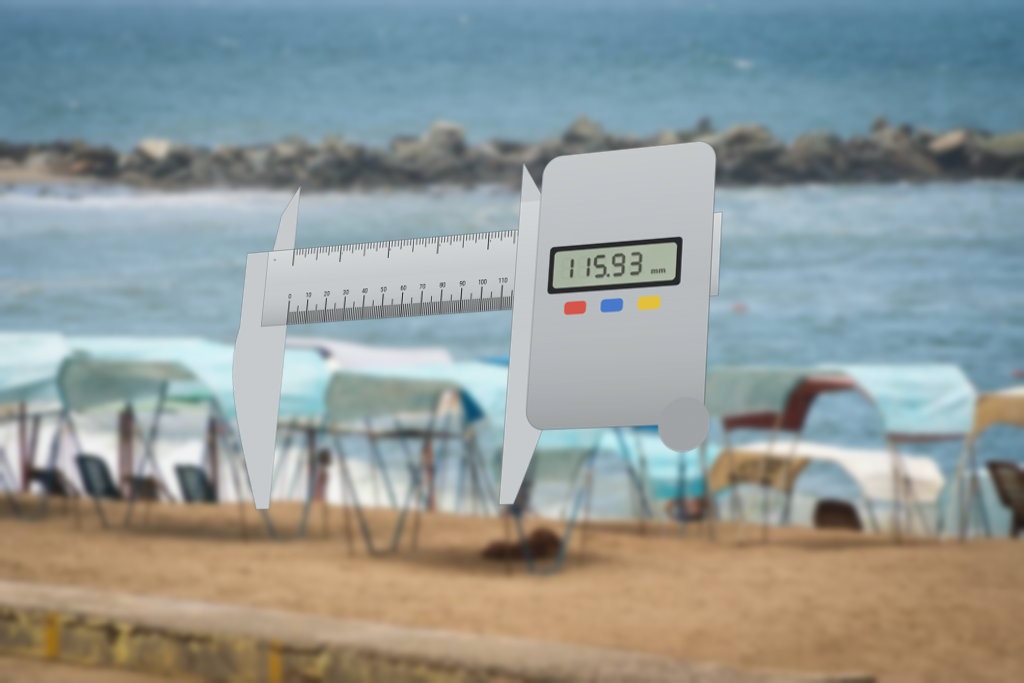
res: 115.93; mm
